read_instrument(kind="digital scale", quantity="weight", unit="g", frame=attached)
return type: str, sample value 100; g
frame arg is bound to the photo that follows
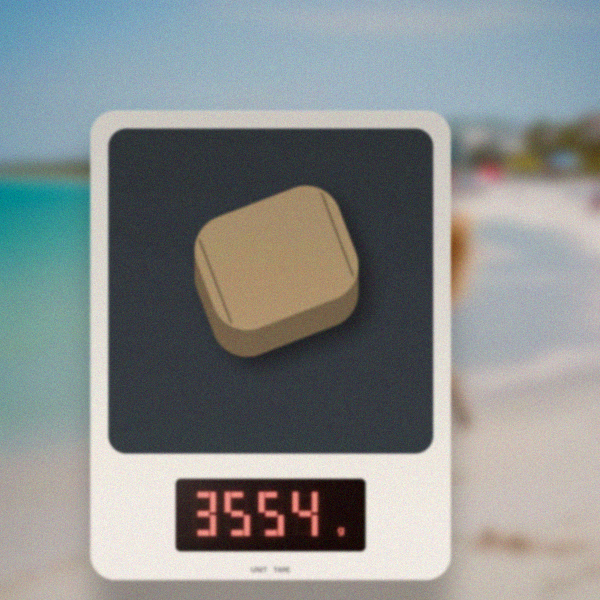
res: 3554; g
